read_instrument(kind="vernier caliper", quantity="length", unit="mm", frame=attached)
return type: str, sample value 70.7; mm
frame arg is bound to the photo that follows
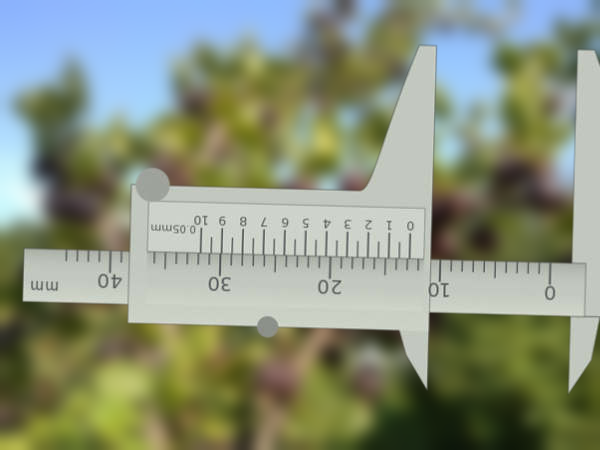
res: 12.8; mm
